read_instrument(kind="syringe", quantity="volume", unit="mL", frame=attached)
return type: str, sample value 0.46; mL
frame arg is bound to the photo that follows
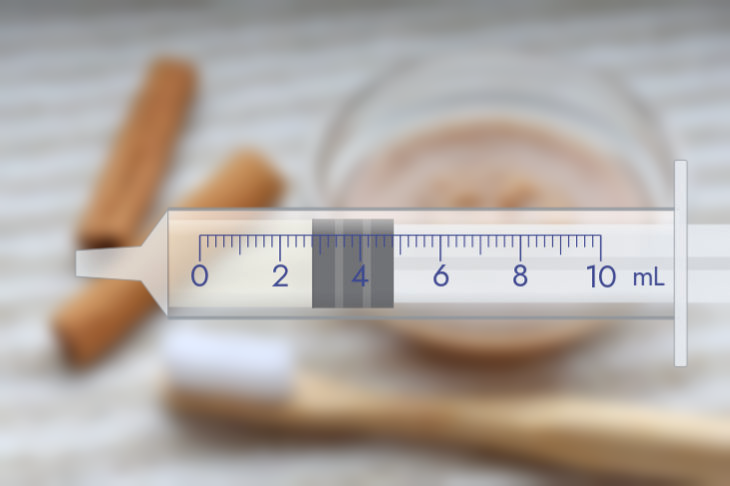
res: 2.8; mL
